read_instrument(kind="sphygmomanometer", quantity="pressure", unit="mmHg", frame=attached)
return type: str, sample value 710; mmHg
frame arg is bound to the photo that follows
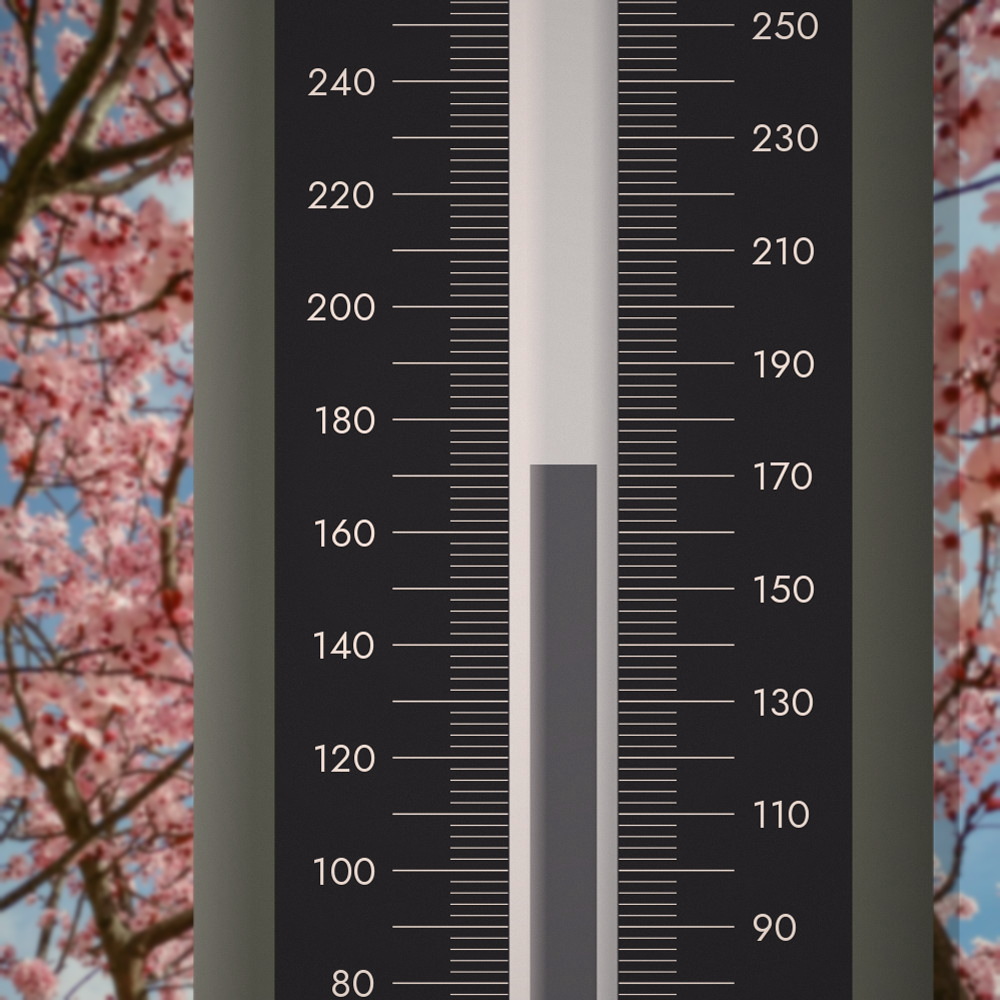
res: 172; mmHg
